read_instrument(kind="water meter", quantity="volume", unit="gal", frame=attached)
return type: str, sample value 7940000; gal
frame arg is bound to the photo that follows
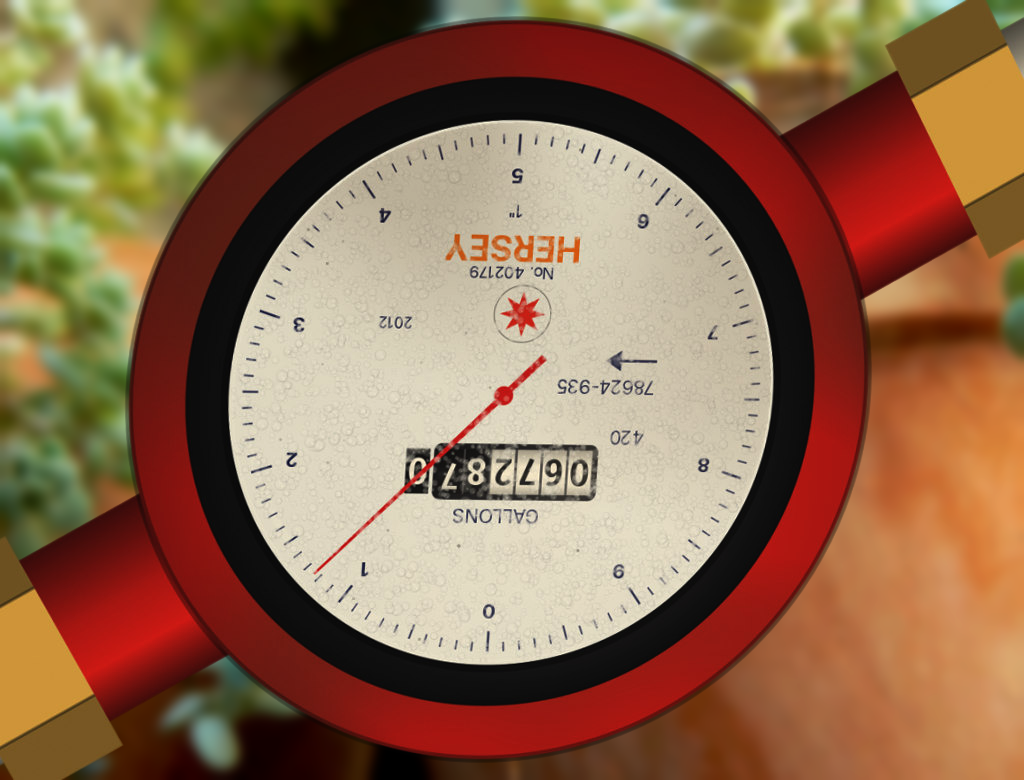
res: 672871.2; gal
